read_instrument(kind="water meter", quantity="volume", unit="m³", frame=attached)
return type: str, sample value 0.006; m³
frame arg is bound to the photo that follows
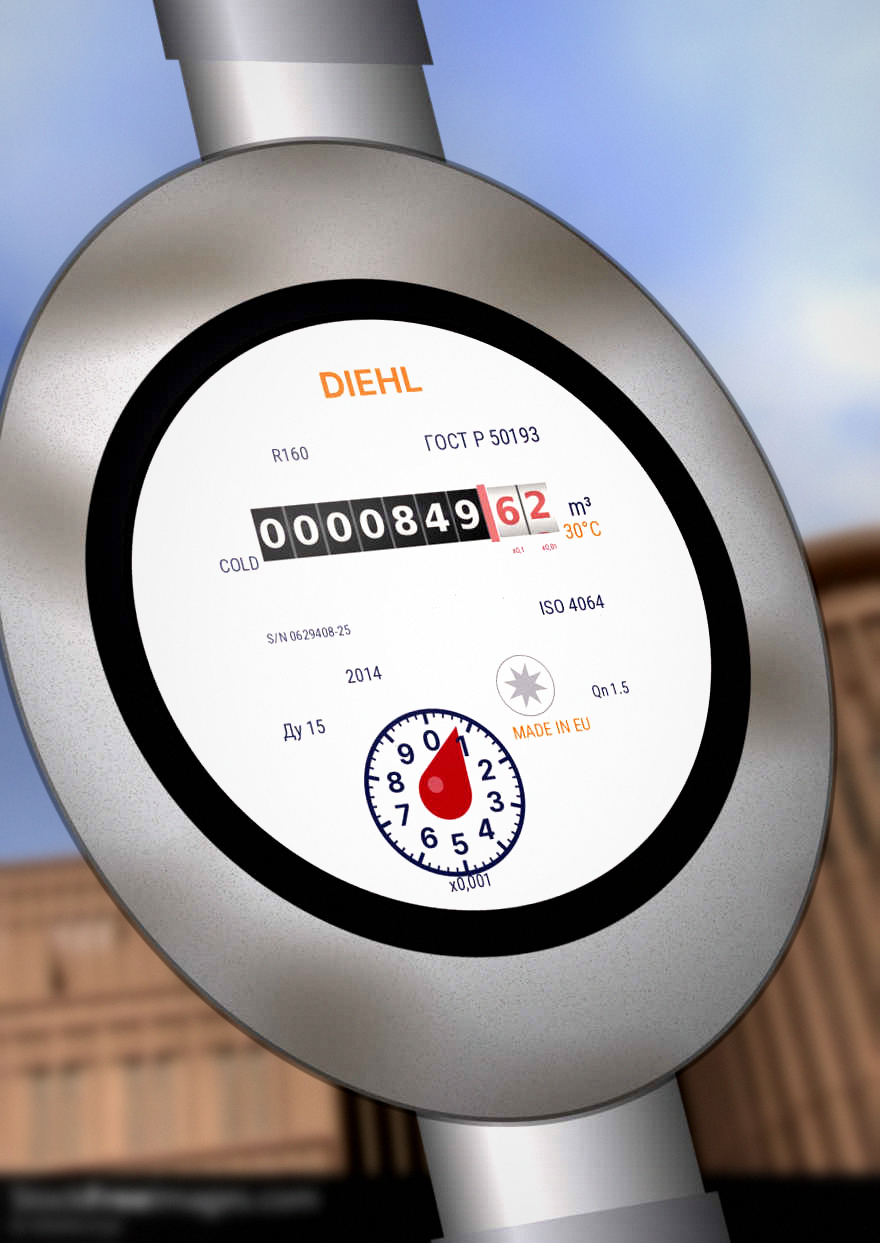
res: 849.620; m³
